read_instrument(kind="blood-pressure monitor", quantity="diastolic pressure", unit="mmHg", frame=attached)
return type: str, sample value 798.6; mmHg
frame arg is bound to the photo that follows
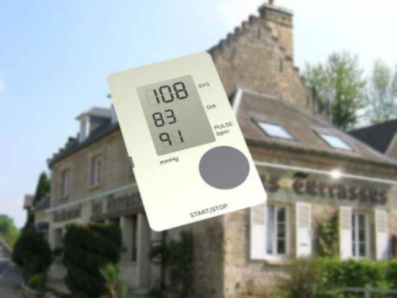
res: 83; mmHg
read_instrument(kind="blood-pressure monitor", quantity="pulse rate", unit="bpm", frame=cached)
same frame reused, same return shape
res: 91; bpm
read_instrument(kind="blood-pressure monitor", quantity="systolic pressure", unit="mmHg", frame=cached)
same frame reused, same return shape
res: 108; mmHg
